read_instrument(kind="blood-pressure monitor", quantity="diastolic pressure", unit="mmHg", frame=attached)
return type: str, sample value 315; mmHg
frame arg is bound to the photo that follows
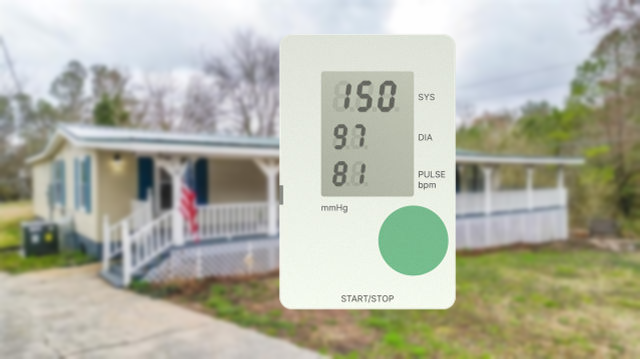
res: 97; mmHg
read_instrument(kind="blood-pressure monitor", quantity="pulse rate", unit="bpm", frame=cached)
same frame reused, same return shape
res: 81; bpm
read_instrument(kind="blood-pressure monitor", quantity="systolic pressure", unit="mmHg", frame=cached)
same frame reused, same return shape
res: 150; mmHg
